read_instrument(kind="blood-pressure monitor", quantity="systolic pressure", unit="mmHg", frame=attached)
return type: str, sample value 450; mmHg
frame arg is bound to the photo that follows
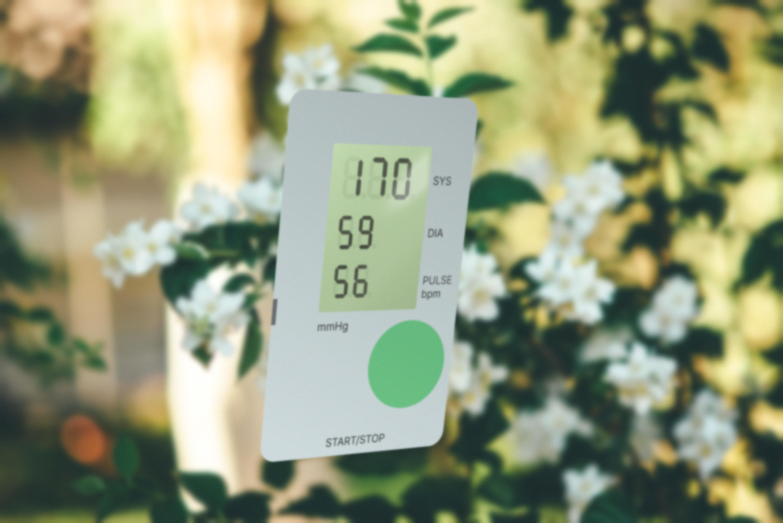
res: 170; mmHg
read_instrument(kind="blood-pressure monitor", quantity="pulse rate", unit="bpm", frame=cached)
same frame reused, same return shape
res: 56; bpm
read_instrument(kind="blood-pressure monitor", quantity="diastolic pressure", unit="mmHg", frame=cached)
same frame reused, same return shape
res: 59; mmHg
